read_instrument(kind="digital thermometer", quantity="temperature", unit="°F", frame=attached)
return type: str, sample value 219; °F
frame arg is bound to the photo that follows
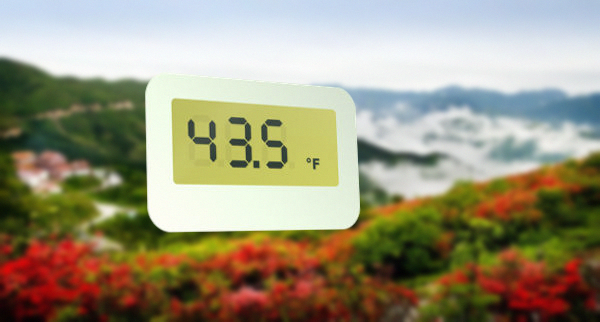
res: 43.5; °F
